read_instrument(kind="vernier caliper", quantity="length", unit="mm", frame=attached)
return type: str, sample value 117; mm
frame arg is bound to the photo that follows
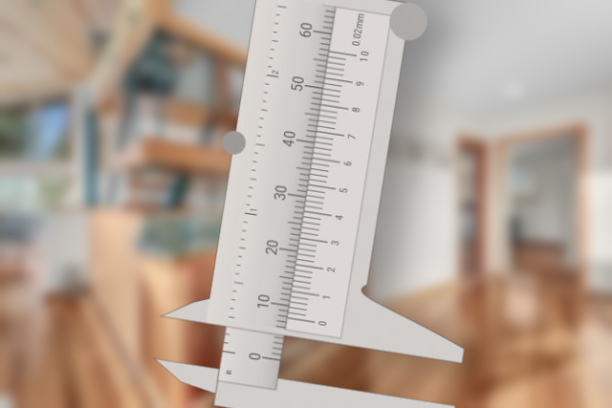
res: 7.8; mm
